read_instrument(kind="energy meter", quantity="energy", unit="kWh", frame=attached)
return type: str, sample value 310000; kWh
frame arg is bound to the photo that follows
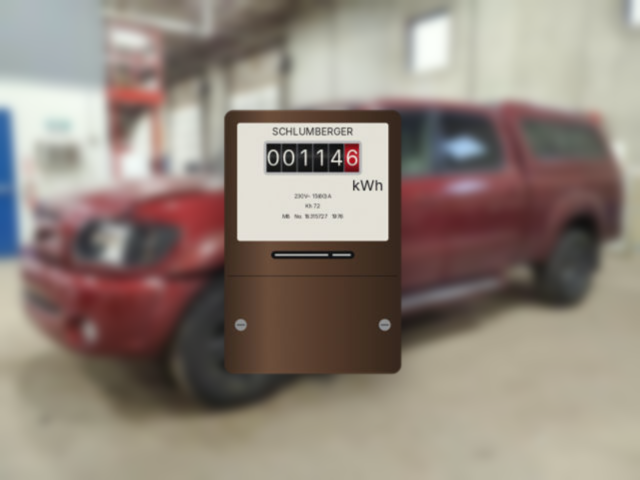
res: 114.6; kWh
